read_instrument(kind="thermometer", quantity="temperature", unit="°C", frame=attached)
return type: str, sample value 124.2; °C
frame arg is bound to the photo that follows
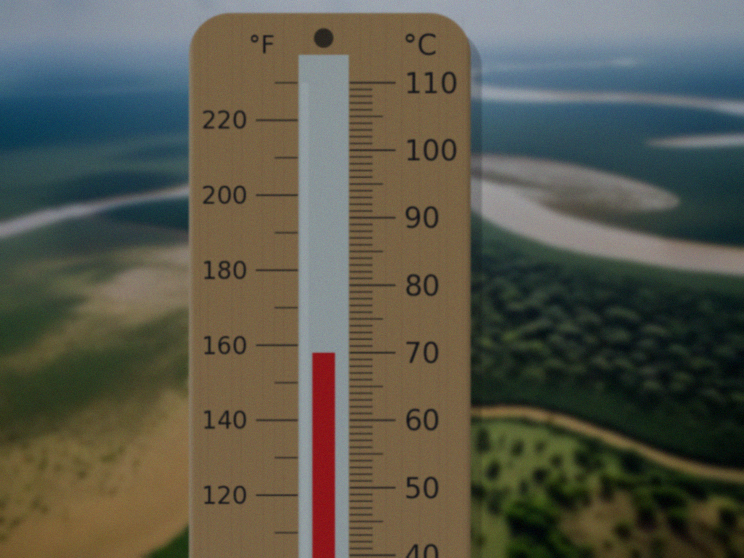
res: 70; °C
